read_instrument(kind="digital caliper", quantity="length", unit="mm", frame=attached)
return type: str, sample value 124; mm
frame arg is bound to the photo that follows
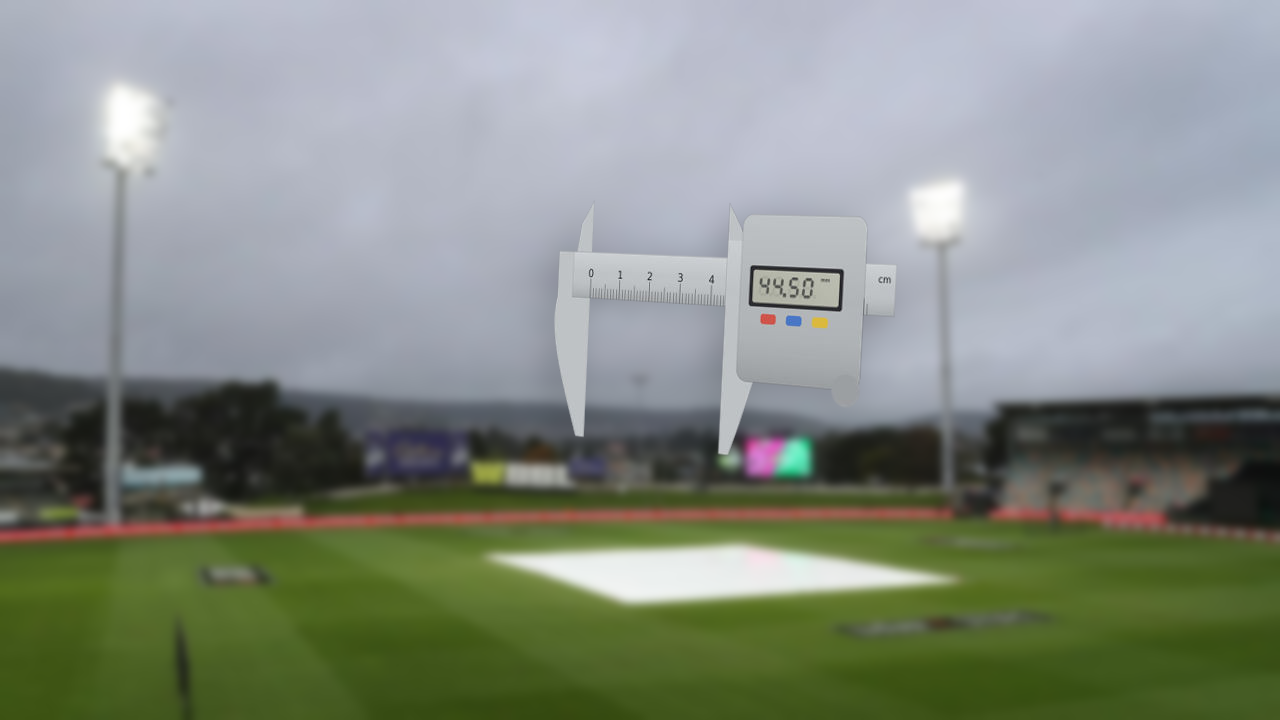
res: 44.50; mm
